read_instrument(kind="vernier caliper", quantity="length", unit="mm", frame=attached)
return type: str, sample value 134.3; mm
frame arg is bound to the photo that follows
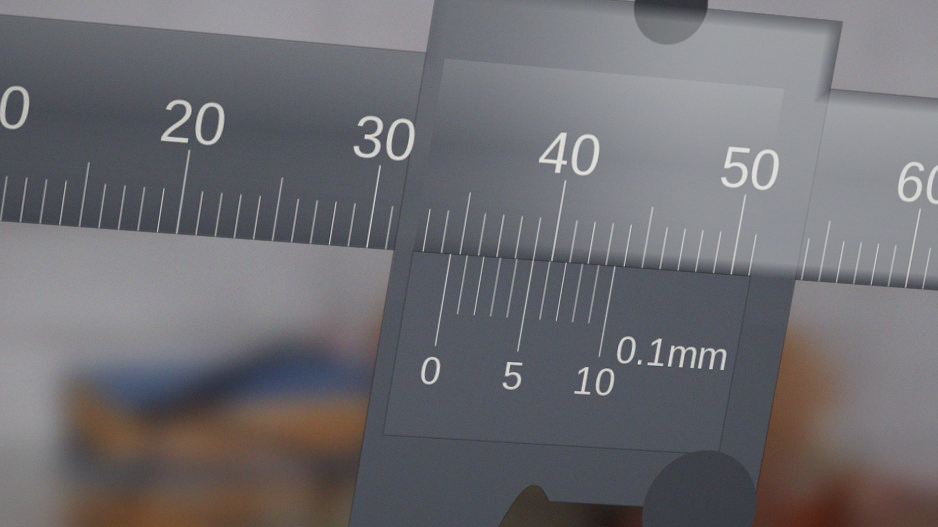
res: 34.5; mm
